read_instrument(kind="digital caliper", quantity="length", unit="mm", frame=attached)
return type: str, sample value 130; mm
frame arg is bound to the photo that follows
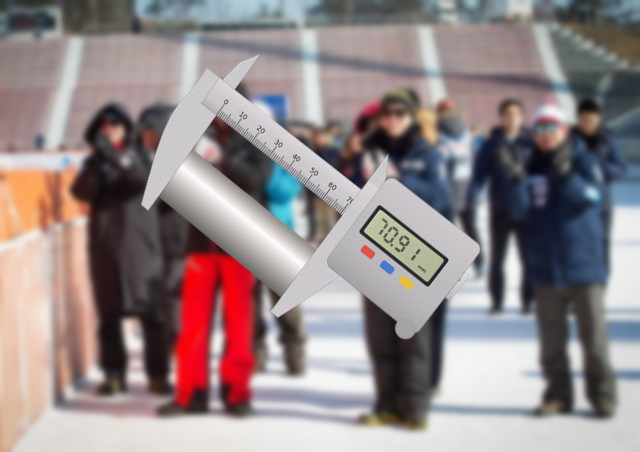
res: 70.91; mm
